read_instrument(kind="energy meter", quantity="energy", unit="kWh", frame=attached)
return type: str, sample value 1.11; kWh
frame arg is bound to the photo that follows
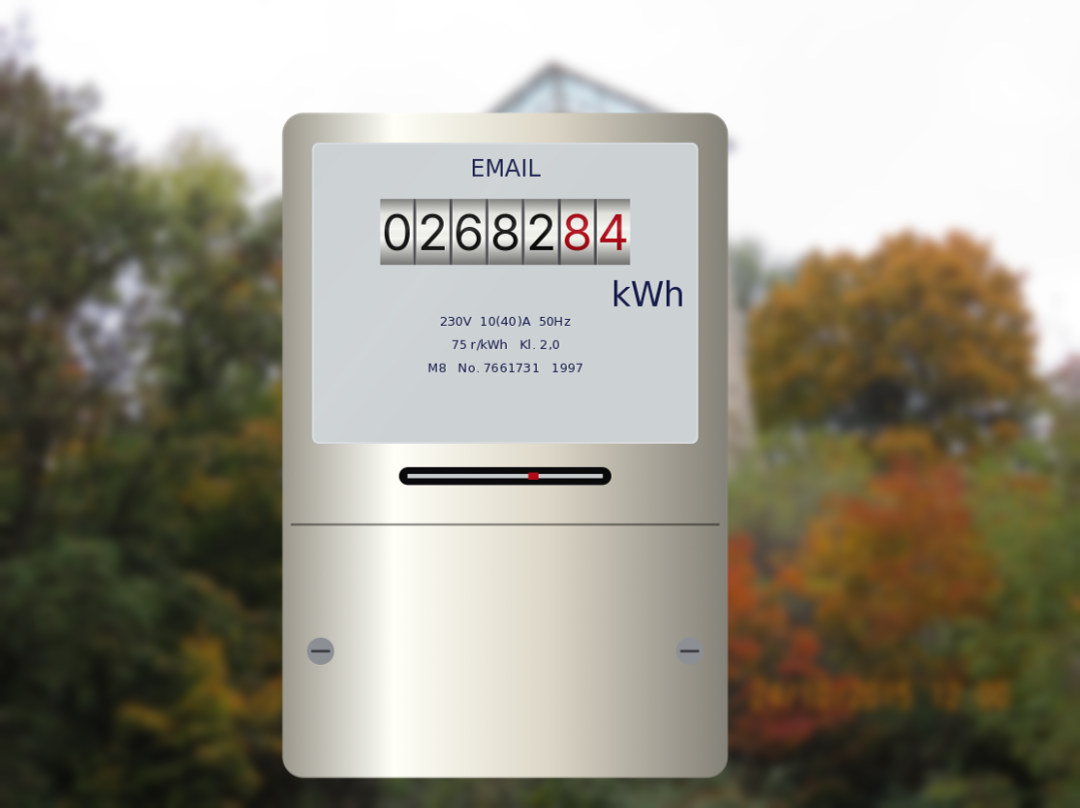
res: 2682.84; kWh
